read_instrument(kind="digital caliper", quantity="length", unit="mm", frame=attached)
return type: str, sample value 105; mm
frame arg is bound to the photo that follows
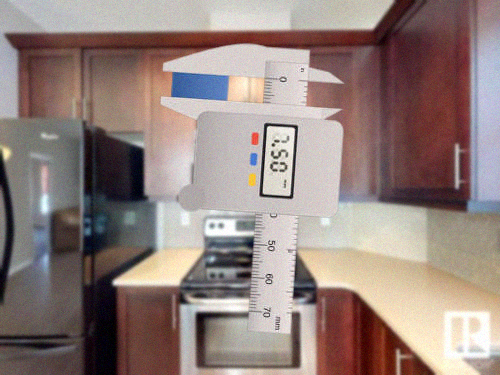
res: 7.50; mm
